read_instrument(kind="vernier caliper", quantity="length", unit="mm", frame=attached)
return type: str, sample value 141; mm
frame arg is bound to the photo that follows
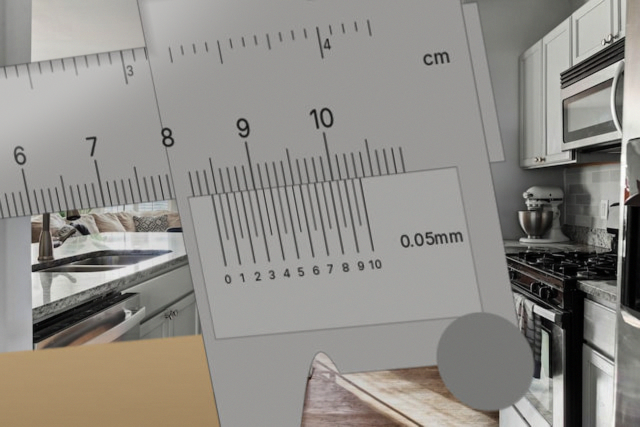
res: 84.4; mm
